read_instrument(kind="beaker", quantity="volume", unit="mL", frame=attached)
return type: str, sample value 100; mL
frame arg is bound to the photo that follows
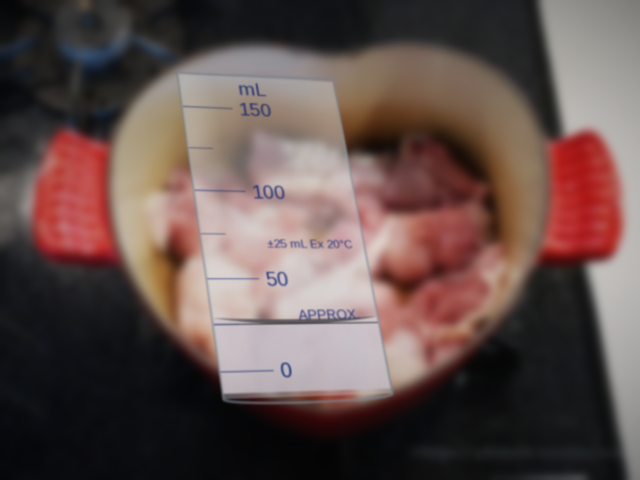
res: 25; mL
